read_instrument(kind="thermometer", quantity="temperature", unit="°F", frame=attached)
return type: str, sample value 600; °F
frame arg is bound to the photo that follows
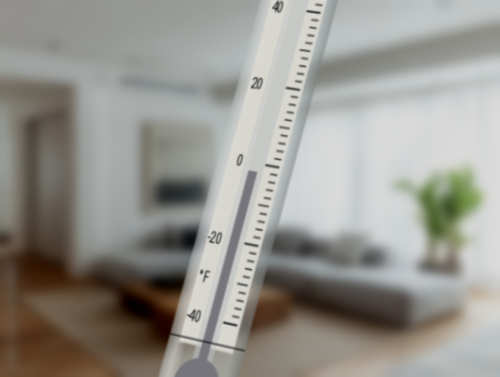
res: -2; °F
